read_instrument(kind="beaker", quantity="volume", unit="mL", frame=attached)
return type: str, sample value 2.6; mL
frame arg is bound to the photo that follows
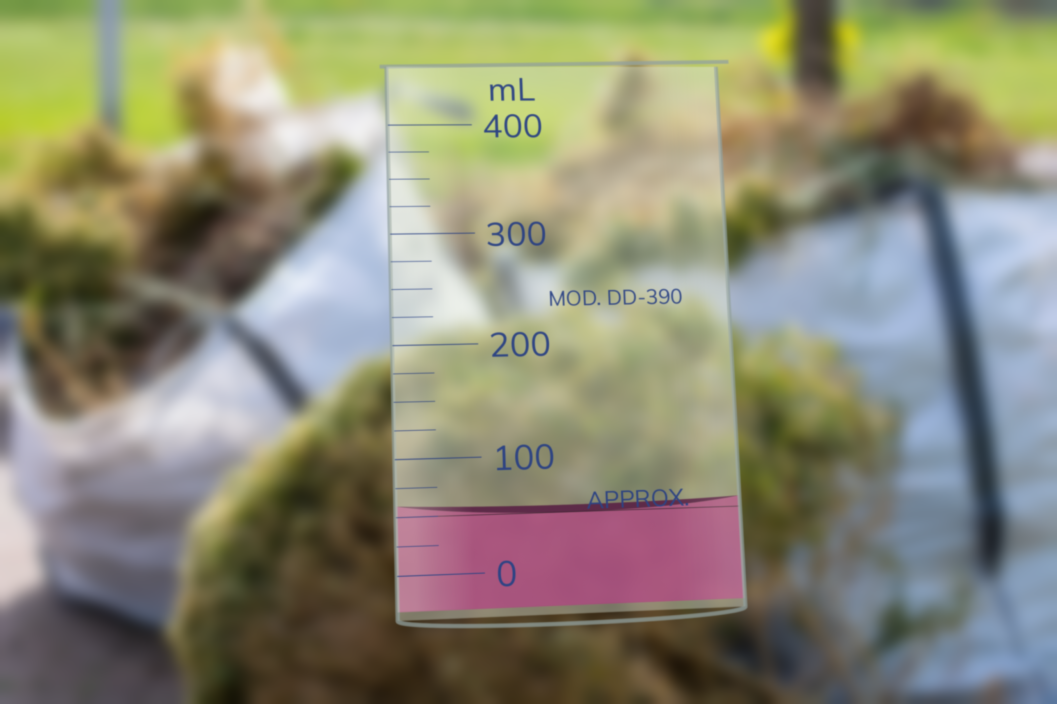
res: 50; mL
